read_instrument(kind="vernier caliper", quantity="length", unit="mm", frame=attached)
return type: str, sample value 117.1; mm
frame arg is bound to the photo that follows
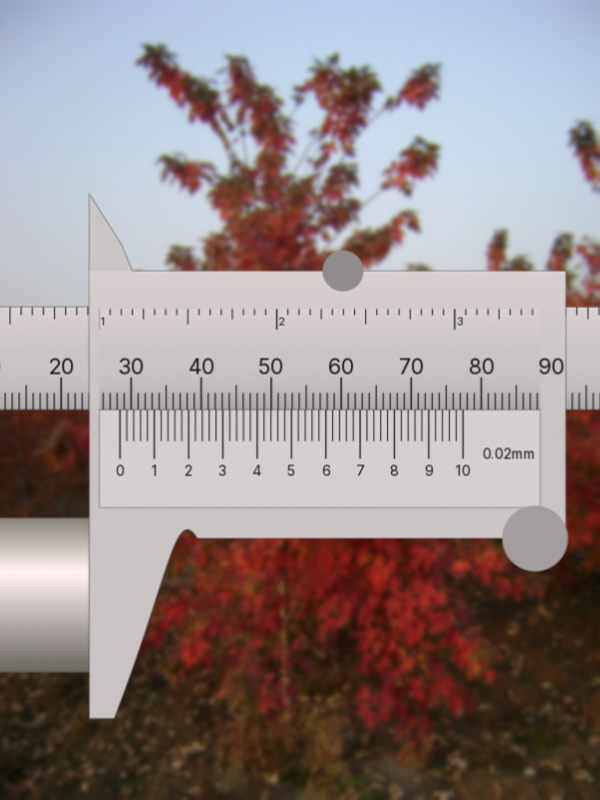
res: 28.4; mm
